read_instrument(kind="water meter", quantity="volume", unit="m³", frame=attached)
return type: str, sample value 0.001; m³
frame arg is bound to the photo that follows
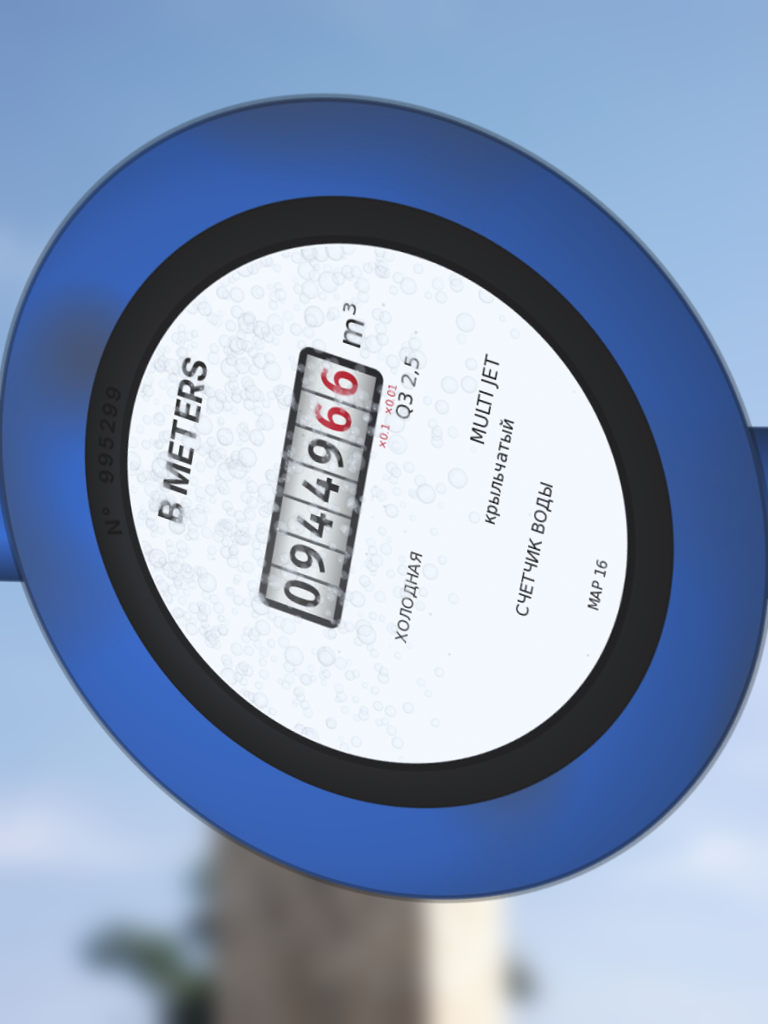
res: 9449.66; m³
